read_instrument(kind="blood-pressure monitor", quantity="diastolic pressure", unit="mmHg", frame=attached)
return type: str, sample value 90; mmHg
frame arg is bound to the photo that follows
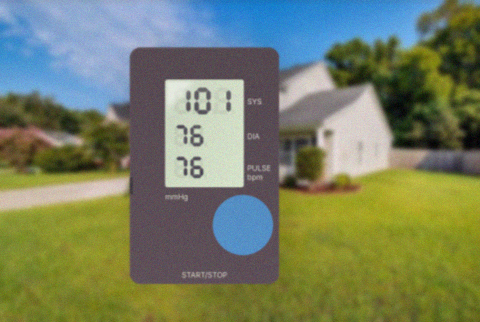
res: 76; mmHg
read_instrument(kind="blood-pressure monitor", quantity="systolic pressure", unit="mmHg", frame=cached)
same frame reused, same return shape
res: 101; mmHg
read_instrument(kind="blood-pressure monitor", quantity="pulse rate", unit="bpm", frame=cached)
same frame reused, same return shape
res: 76; bpm
